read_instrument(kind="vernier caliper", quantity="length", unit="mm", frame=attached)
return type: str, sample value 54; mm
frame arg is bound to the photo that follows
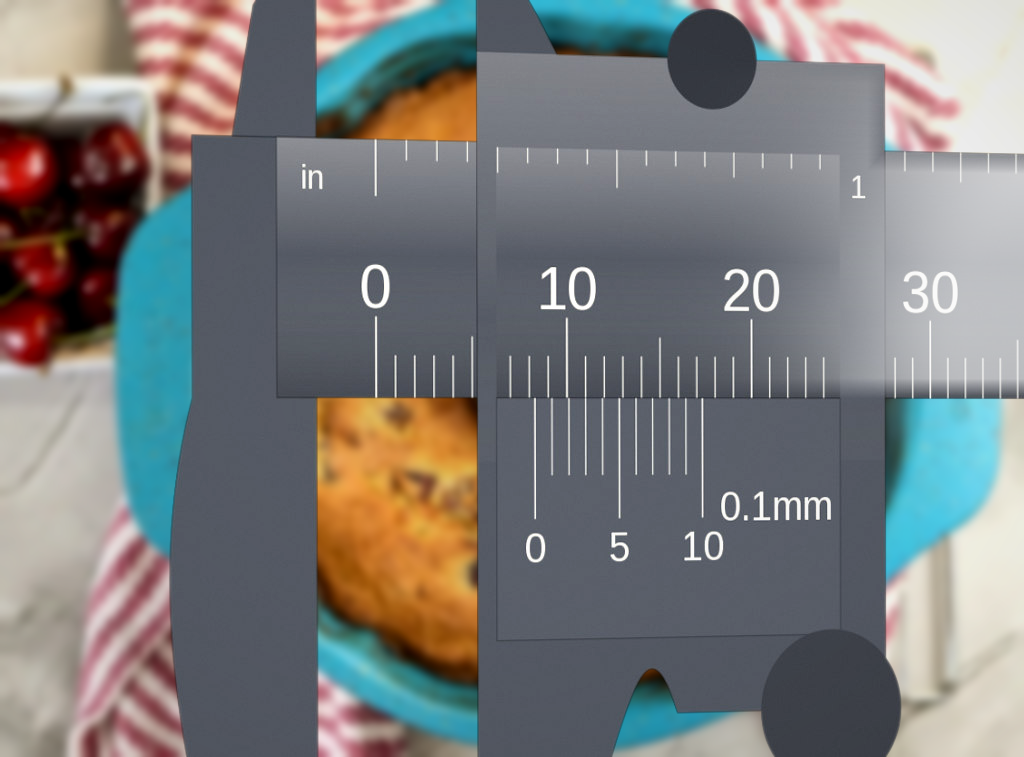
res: 8.3; mm
